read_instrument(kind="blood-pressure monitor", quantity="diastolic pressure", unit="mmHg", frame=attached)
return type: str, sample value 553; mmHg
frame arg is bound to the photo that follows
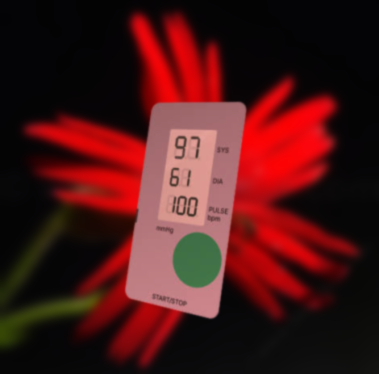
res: 61; mmHg
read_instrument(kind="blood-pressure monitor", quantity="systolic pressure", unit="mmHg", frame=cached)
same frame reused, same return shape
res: 97; mmHg
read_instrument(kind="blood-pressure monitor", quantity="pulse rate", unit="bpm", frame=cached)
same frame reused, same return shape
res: 100; bpm
